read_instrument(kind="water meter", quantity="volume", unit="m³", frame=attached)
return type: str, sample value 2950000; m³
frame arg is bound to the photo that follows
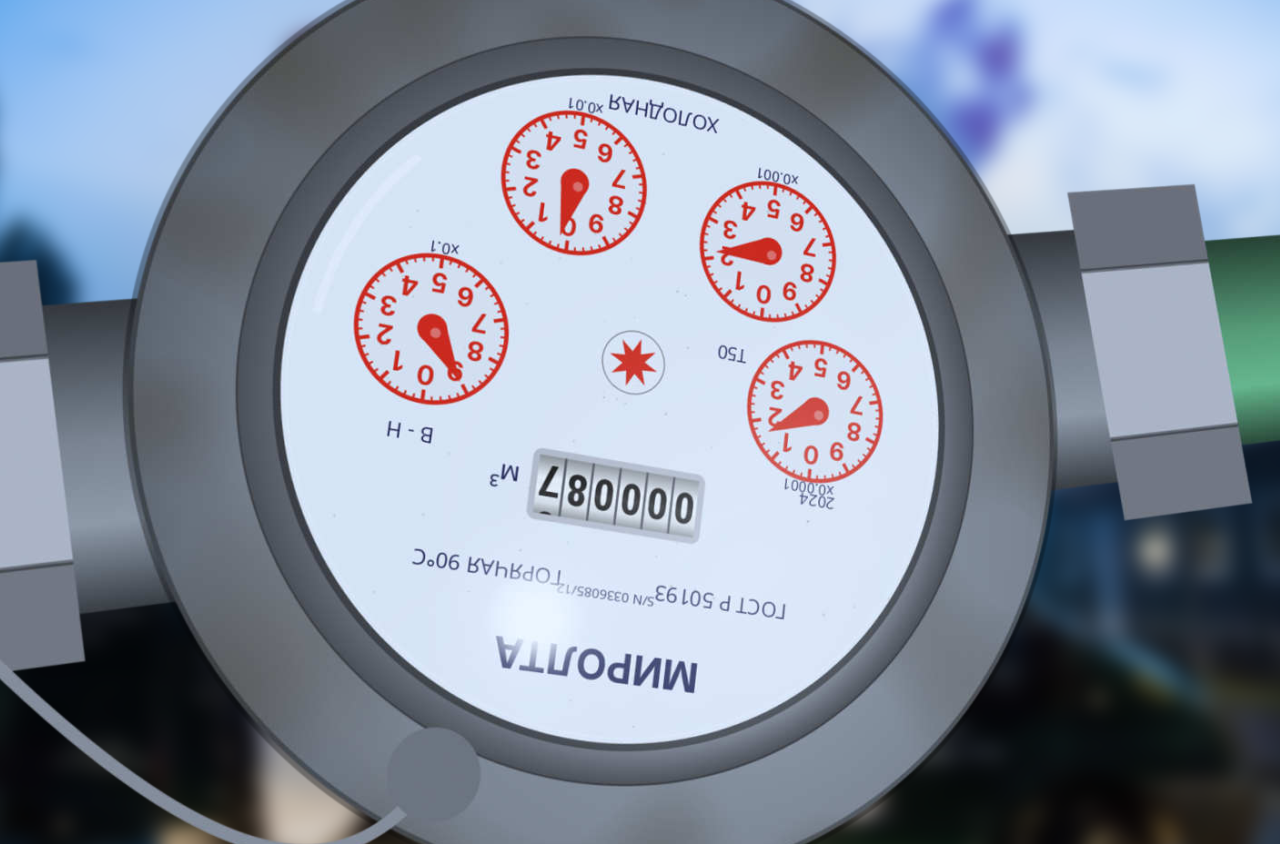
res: 86.9021; m³
